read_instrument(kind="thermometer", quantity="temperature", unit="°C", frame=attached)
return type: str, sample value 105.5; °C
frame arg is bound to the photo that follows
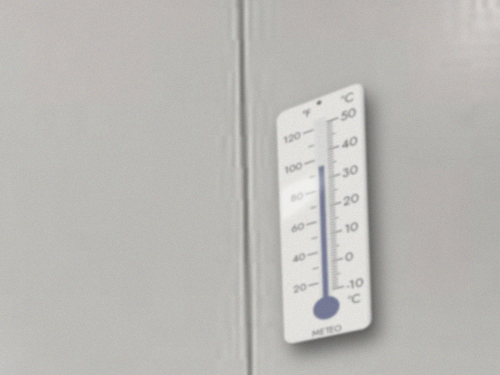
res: 35; °C
